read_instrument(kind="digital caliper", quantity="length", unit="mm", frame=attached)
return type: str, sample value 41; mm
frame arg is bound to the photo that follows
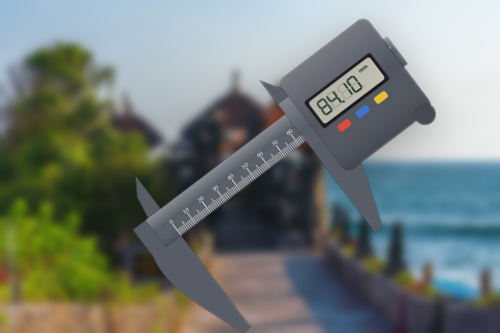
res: 84.10; mm
